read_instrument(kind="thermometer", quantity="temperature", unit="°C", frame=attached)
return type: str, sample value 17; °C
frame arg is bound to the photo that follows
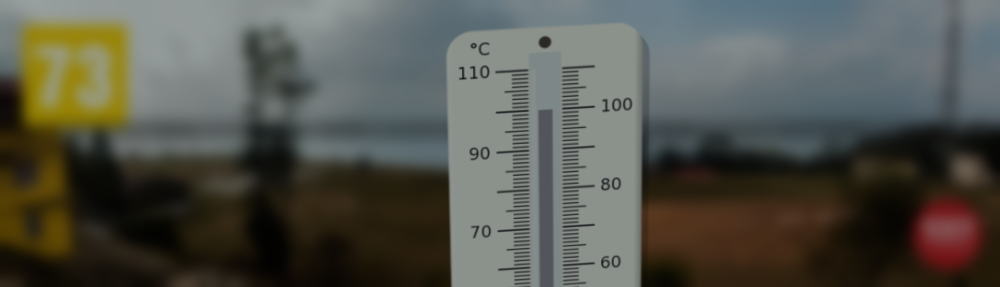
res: 100; °C
